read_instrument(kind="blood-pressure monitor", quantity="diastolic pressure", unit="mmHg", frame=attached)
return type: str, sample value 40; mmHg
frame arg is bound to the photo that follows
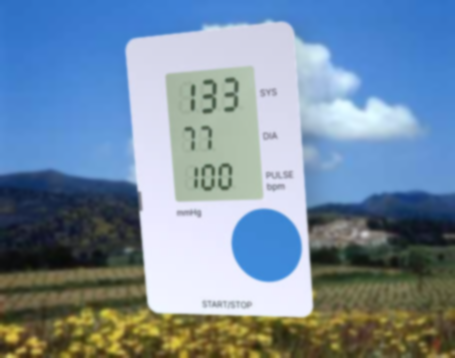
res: 77; mmHg
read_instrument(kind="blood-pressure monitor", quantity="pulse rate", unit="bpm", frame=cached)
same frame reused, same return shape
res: 100; bpm
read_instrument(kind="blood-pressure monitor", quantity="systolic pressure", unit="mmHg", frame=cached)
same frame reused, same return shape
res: 133; mmHg
